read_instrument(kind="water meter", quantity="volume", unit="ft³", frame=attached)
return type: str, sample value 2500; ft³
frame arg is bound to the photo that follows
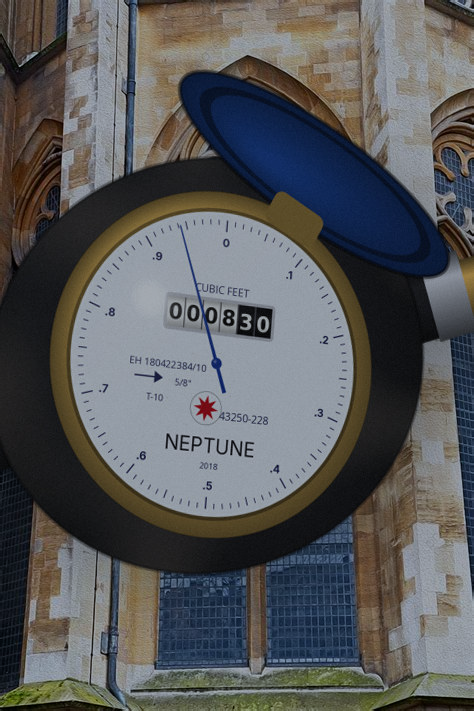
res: 829.94; ft³
